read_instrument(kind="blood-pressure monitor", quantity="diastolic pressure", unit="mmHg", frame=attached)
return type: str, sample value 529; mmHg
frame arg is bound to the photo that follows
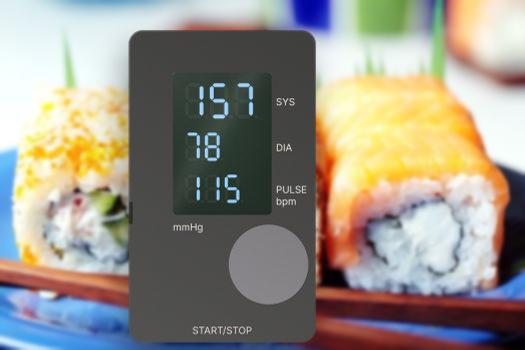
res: 78; mmHg
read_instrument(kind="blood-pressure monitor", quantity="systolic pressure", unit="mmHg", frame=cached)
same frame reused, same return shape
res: 157; mmHg
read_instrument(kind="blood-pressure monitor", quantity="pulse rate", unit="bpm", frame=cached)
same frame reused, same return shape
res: 115; bpm
